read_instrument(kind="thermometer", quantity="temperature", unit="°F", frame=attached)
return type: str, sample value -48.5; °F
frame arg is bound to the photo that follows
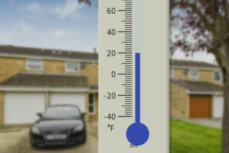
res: 20; °F
